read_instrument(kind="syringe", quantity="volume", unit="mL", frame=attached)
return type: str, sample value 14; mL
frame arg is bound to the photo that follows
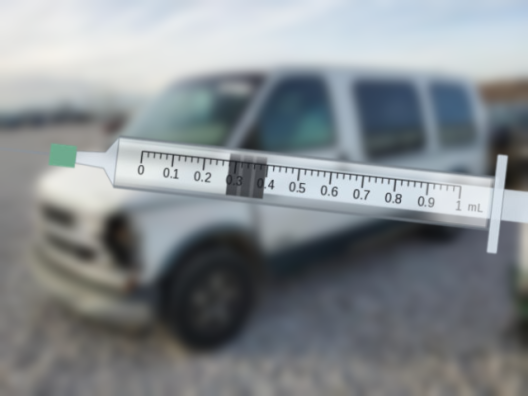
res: 0.28; mL
